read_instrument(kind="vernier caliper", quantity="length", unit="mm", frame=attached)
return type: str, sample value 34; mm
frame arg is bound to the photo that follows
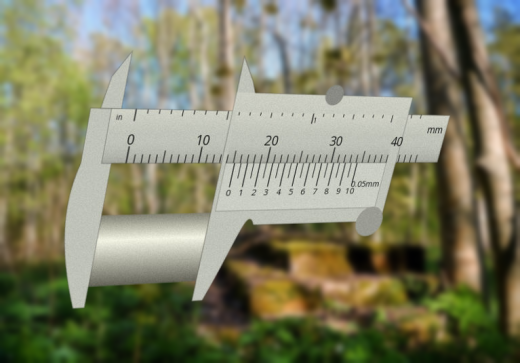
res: 15.2; mm
